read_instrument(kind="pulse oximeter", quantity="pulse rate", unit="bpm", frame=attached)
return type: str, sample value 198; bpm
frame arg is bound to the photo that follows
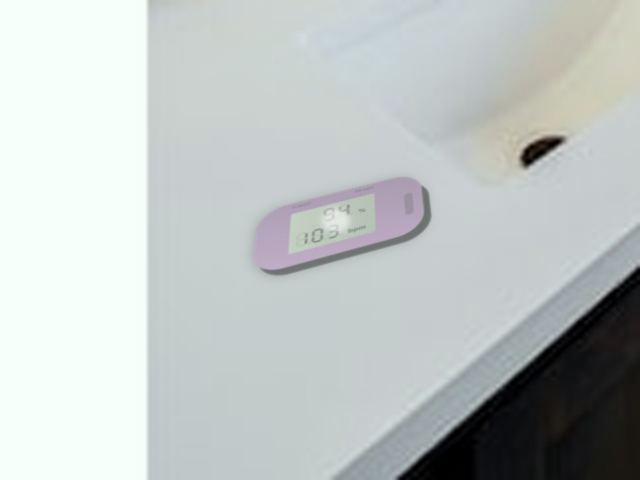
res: 103; bpm
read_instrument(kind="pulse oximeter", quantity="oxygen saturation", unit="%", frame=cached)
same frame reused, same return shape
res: 94; %
